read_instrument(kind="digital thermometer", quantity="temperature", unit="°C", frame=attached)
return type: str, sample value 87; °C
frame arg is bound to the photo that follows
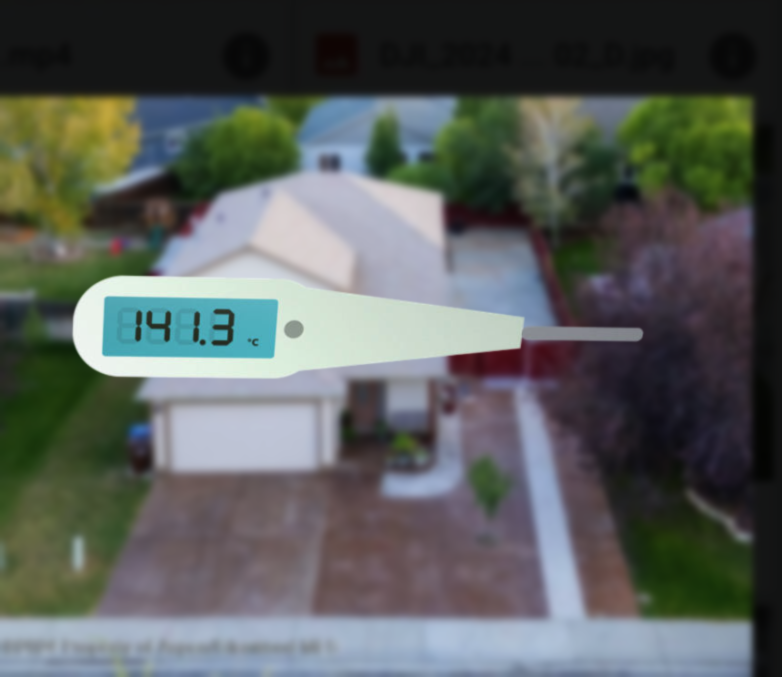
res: 141.3; °C
